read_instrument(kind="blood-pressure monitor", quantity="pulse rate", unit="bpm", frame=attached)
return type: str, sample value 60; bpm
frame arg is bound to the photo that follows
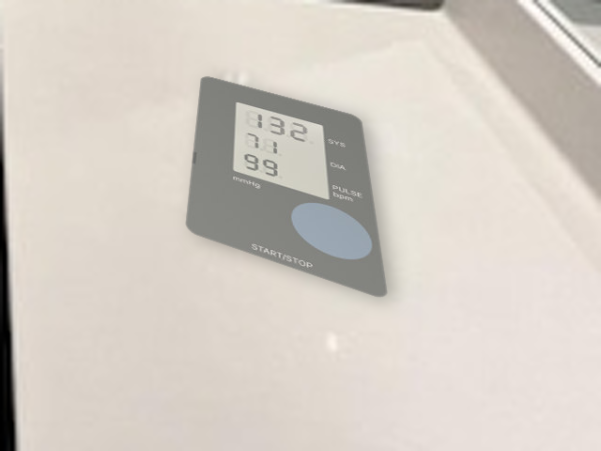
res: 99; bpm
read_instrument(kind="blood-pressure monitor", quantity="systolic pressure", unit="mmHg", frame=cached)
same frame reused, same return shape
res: 132; mmHg
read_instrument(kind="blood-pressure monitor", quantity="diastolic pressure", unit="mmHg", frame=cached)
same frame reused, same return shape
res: 71; mmHg
